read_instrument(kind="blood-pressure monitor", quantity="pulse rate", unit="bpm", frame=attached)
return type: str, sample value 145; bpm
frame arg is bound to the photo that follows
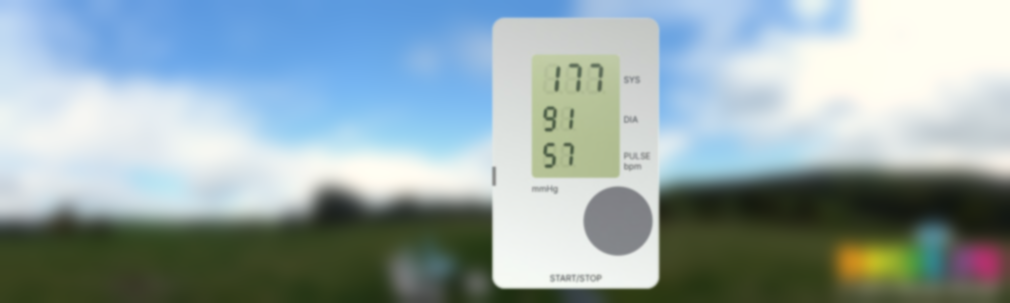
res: 57; bpm
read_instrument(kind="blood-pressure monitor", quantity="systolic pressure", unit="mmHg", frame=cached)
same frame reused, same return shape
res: 177; mmHg
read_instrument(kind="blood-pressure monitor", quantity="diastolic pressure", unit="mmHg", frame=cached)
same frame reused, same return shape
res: 91; mmHg
